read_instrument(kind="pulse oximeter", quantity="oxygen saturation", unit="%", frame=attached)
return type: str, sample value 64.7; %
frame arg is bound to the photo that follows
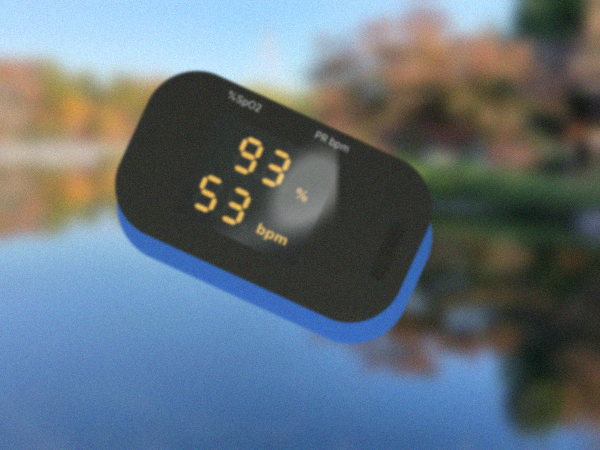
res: 93; %
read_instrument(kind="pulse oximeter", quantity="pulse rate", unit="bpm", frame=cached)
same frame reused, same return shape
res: 53; bpm
